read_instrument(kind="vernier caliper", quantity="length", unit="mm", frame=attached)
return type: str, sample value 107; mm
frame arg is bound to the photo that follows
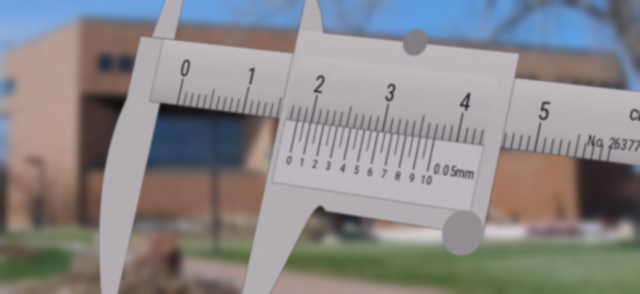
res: 18.0; mm
